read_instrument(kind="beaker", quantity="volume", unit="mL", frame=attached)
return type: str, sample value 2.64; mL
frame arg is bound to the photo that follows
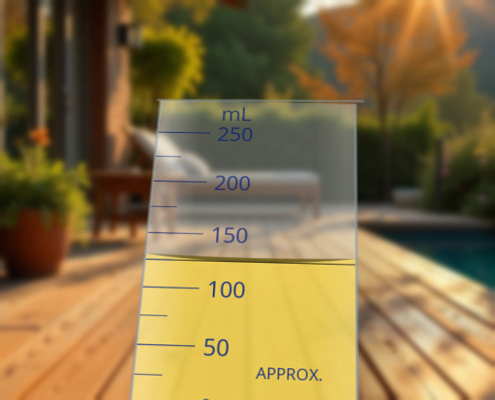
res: 125; mL
